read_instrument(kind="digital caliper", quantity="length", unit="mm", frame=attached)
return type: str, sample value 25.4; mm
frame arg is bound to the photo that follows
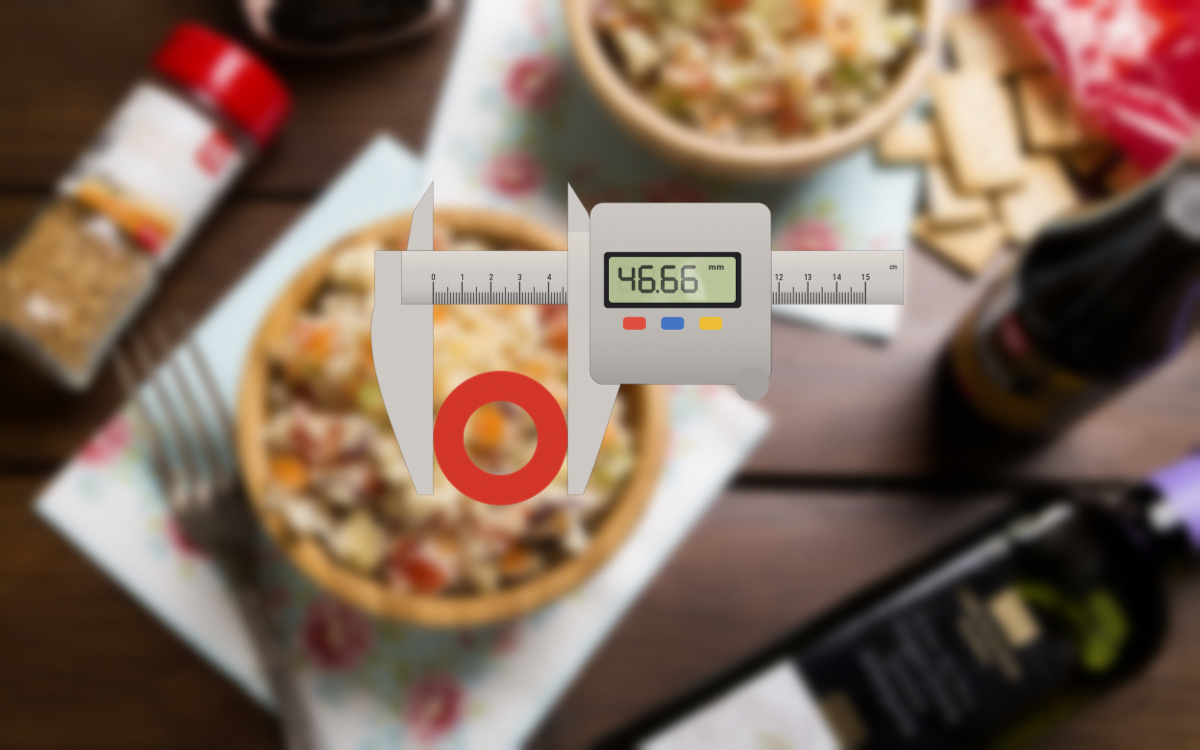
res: 46.66; mm
